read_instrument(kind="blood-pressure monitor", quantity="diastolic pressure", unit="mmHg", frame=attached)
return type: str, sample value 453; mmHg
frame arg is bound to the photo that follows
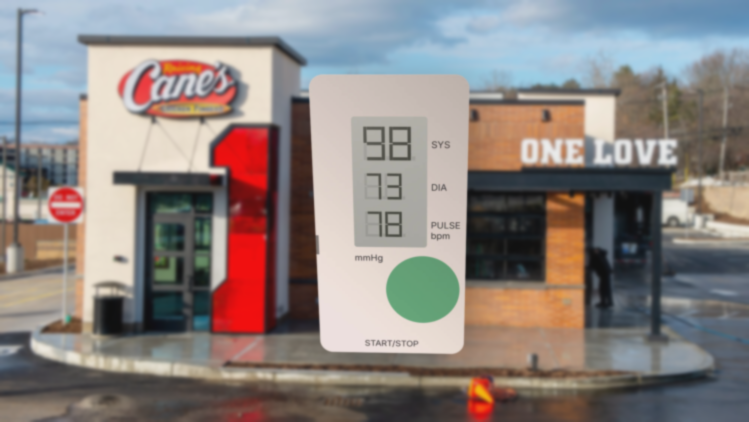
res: 73; mmHg
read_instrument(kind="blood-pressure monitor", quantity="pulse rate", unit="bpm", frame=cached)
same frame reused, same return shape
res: 78; bpm
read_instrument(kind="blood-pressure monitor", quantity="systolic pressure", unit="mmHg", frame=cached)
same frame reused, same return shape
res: 98; mmHg
